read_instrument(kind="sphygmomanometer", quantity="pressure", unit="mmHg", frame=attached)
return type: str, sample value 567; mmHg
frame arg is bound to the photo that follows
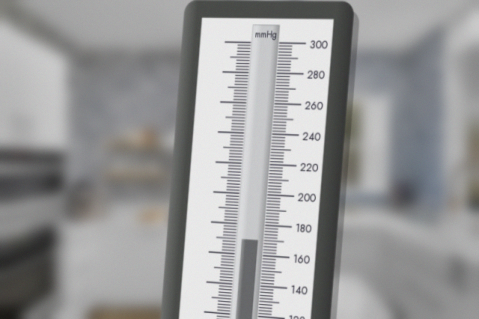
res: 170; mmHg
